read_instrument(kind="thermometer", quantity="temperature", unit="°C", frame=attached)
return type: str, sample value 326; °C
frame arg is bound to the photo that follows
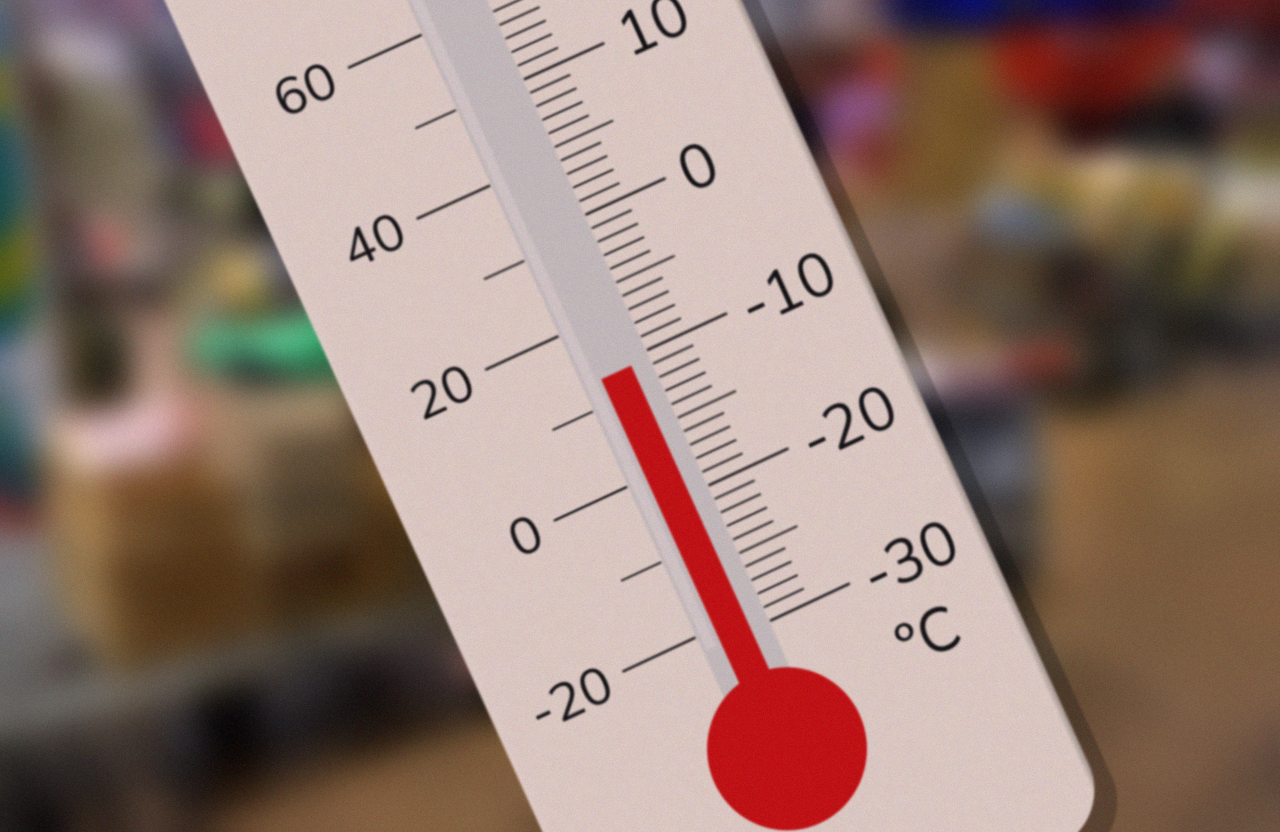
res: -10.5; °C
